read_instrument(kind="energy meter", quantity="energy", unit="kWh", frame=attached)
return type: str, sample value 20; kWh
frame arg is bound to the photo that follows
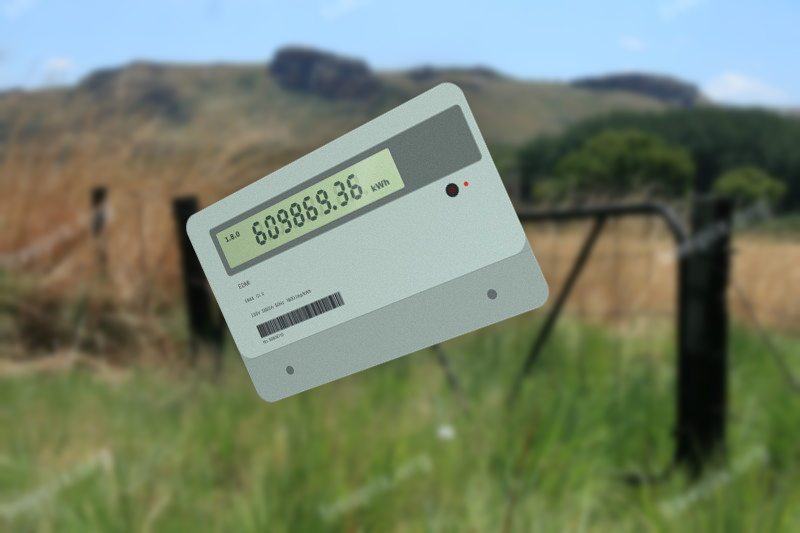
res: 609869.36; kWh
